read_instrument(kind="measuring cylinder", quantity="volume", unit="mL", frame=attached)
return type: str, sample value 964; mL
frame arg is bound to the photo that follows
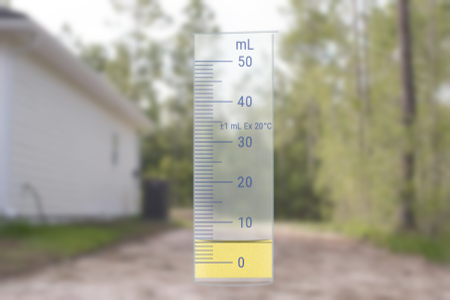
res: 5; mL
